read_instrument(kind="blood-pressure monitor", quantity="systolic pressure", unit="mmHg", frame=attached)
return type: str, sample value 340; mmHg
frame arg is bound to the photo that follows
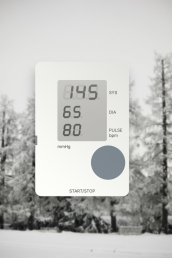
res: 145; mmHg
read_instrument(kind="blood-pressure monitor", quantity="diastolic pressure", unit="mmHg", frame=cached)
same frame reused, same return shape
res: 65; mmHg
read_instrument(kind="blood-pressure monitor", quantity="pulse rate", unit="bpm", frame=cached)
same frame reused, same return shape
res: 80; bpm
